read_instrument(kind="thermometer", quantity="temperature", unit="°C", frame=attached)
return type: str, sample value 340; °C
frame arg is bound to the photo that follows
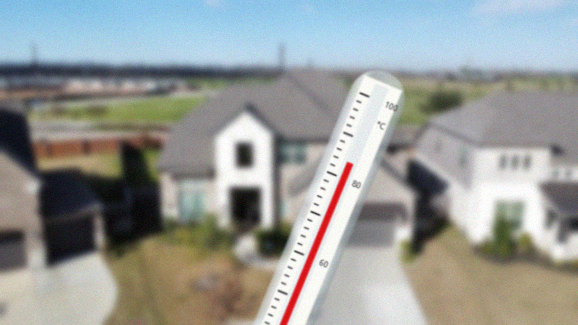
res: 84; °C
